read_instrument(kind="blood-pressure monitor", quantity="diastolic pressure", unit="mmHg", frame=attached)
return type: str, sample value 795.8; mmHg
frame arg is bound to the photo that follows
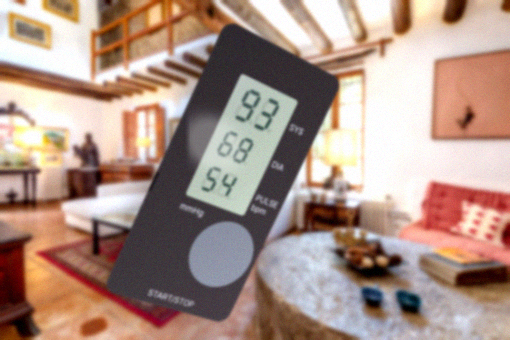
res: 68; mmHg
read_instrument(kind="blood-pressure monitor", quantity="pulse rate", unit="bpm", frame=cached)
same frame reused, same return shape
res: 54; bpm
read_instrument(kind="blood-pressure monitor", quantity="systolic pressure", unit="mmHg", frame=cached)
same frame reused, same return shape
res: 93; mmHg
